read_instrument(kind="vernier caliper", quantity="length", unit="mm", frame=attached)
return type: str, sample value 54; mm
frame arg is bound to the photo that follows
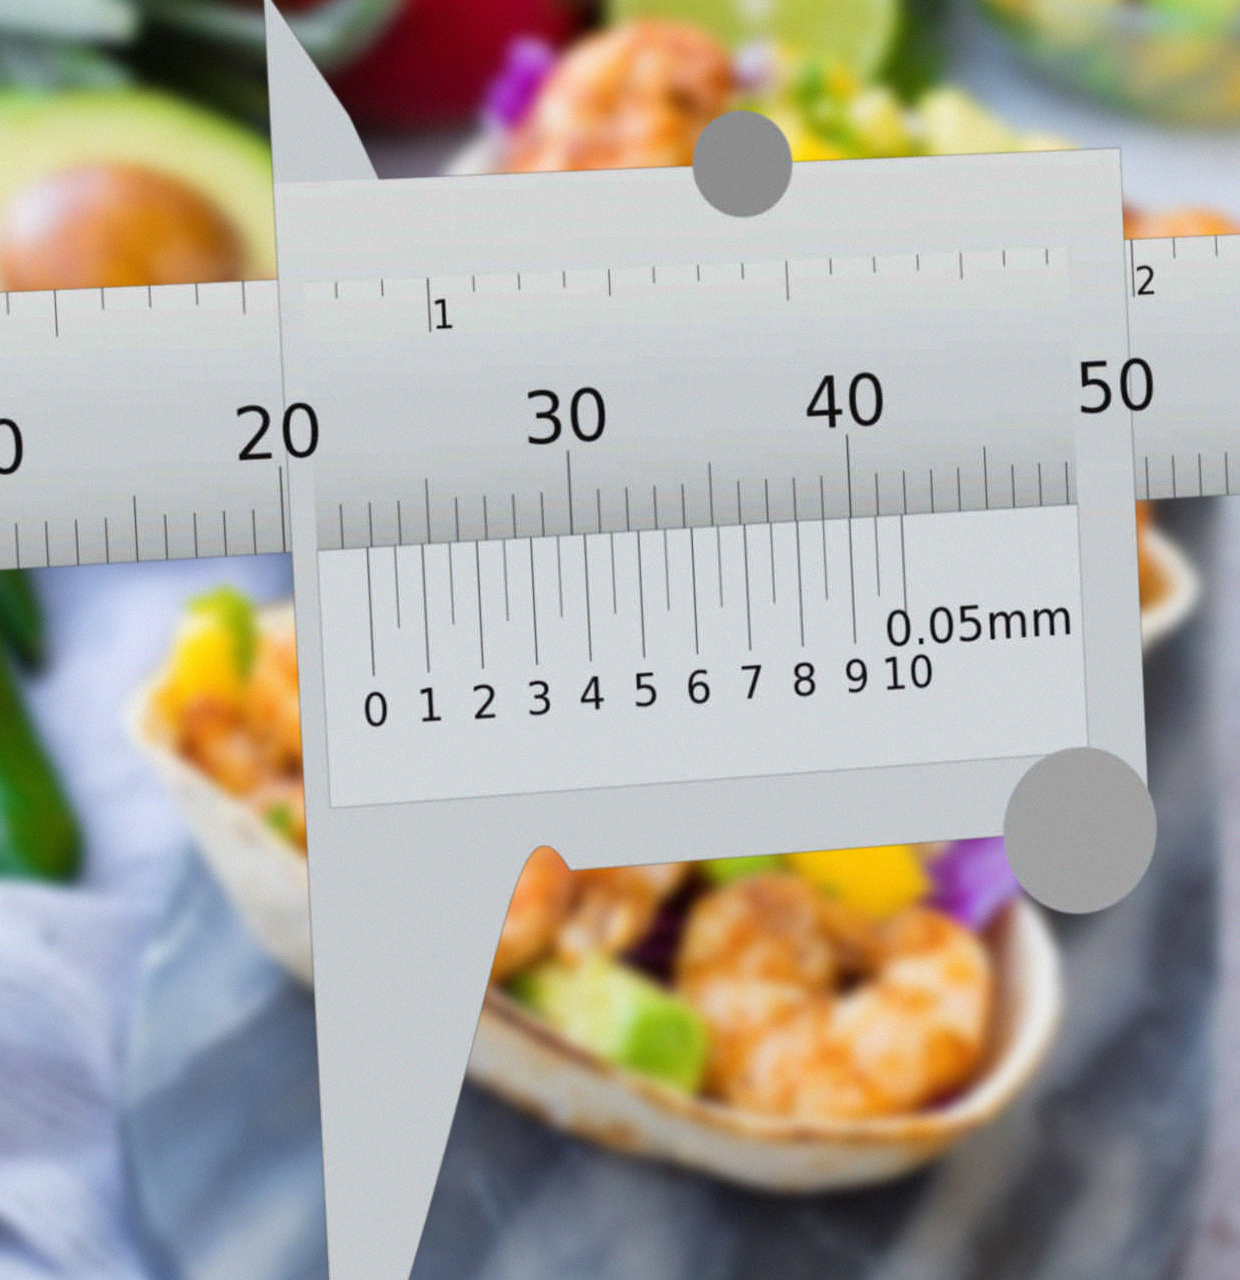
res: 22.85; mm
